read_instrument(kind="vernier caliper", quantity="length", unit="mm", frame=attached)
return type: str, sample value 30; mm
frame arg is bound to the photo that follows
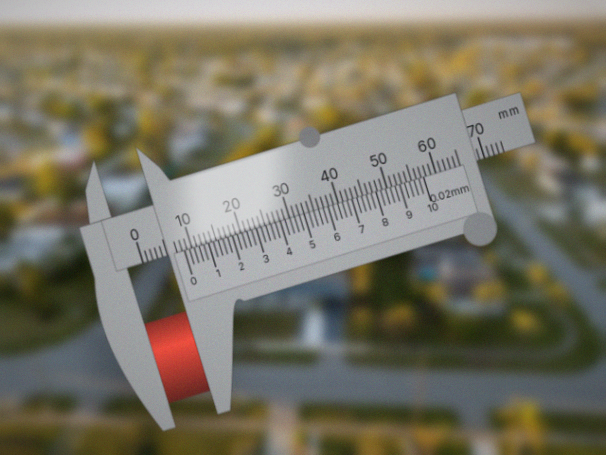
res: 8.5; mm
